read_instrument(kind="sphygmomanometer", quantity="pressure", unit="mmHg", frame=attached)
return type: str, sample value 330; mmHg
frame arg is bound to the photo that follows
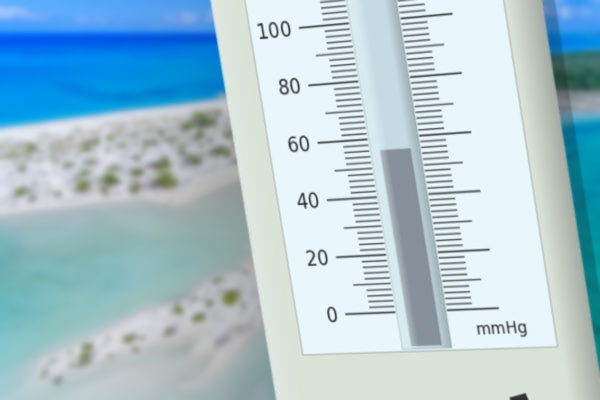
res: 56; mmHg
